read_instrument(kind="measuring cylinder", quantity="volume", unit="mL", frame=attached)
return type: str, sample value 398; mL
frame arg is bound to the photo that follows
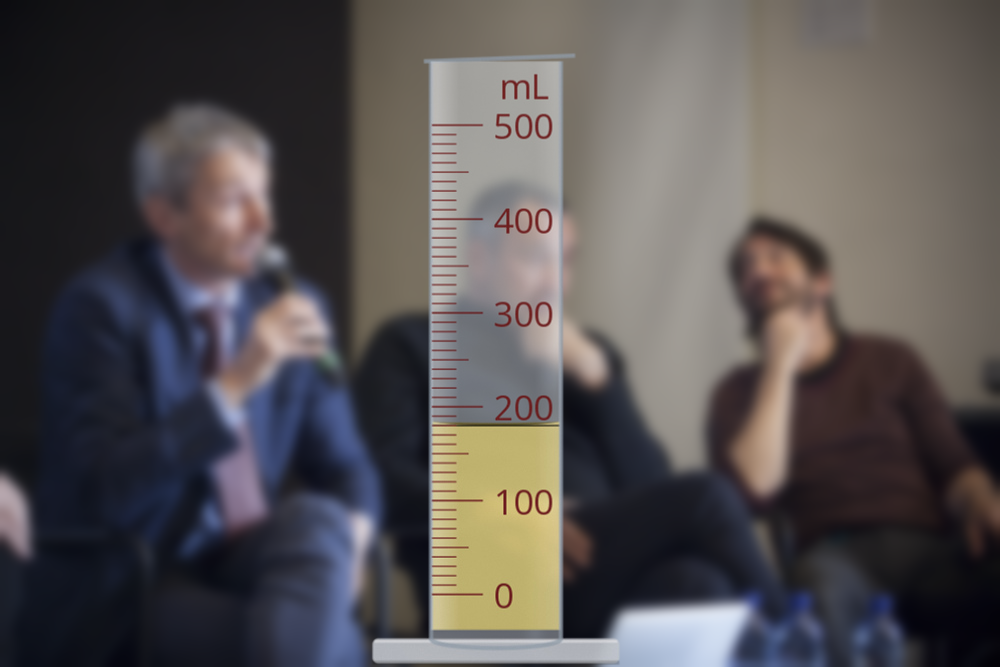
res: 180; mL
